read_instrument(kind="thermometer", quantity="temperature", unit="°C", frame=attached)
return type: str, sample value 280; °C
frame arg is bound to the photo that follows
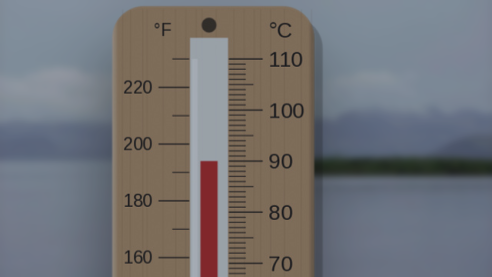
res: 90; °C
